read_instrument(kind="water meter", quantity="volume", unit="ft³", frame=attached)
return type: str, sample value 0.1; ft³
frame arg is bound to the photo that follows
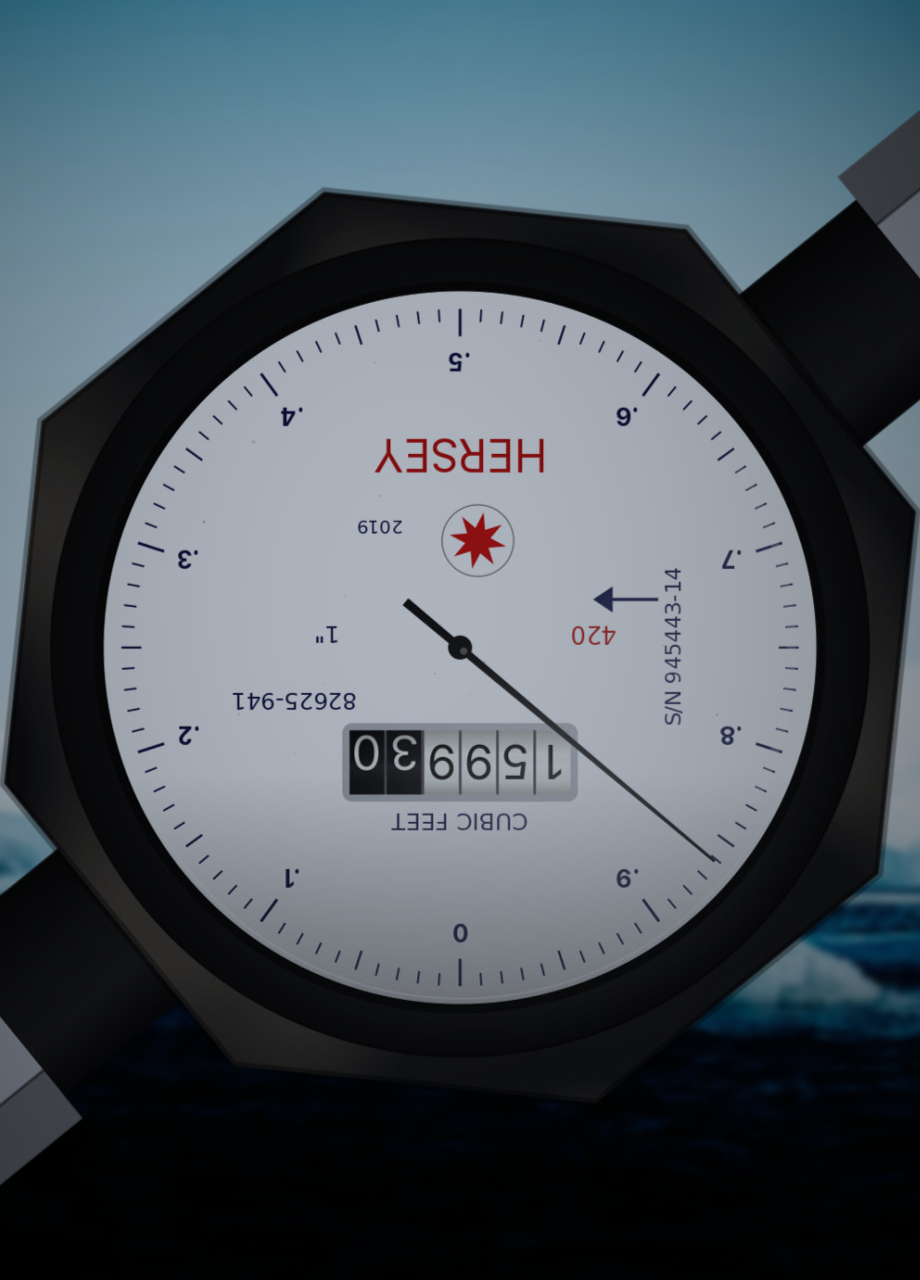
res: 159929.86; ft³
